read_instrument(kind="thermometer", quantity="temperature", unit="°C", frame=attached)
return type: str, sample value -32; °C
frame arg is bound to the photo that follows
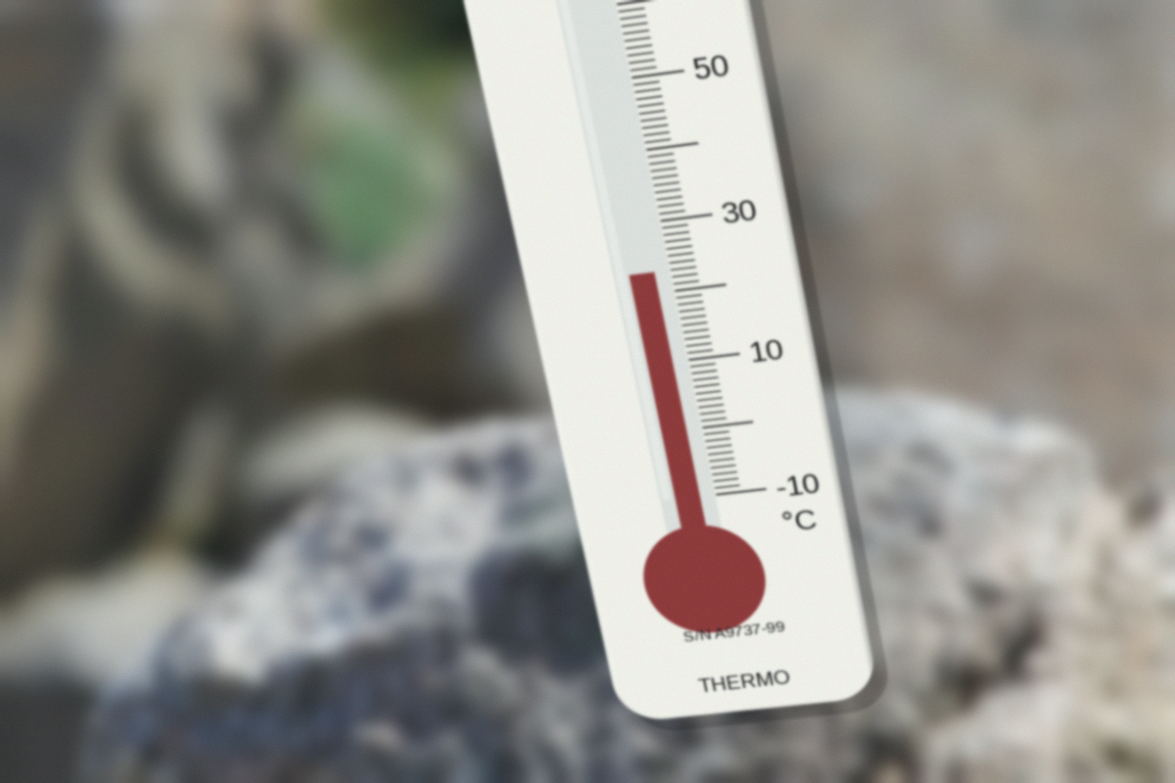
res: 23; °C
